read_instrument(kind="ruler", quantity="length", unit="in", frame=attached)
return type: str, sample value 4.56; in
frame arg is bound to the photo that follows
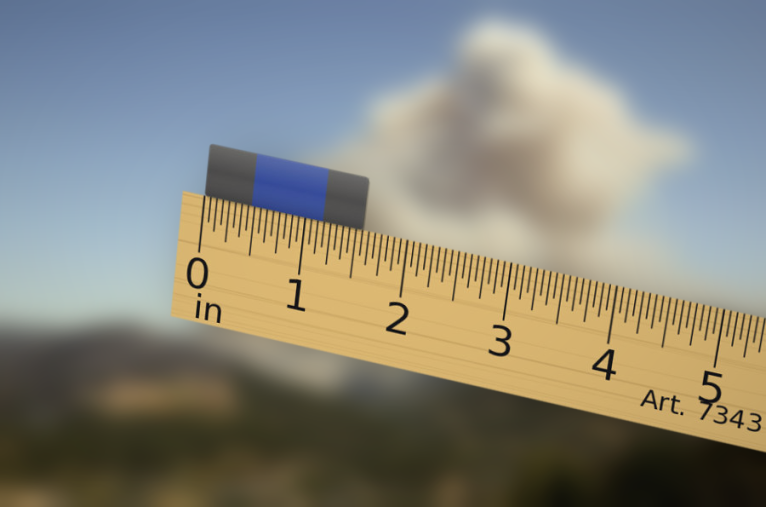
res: 1.5625; in
